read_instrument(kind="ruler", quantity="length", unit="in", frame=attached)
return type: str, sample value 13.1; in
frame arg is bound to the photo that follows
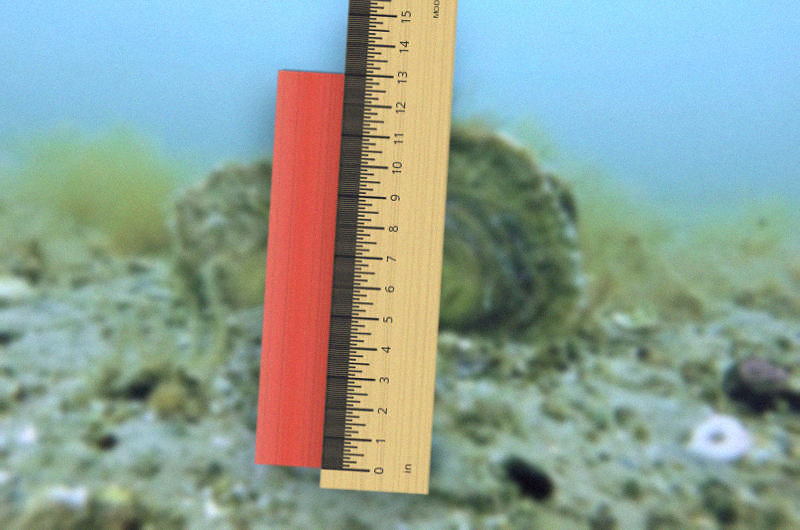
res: 13; in
